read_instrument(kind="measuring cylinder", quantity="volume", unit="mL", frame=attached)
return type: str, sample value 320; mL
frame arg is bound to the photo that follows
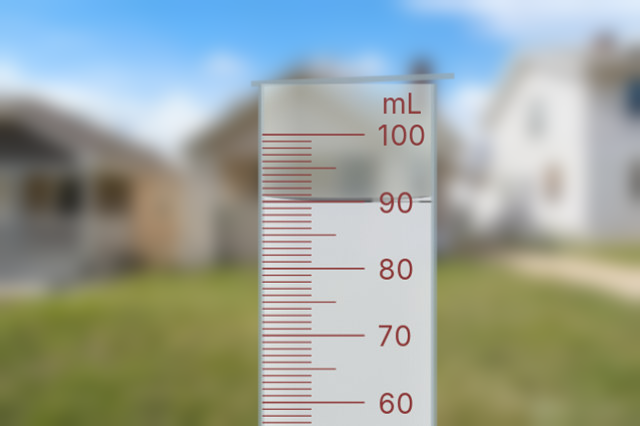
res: 90; mL
